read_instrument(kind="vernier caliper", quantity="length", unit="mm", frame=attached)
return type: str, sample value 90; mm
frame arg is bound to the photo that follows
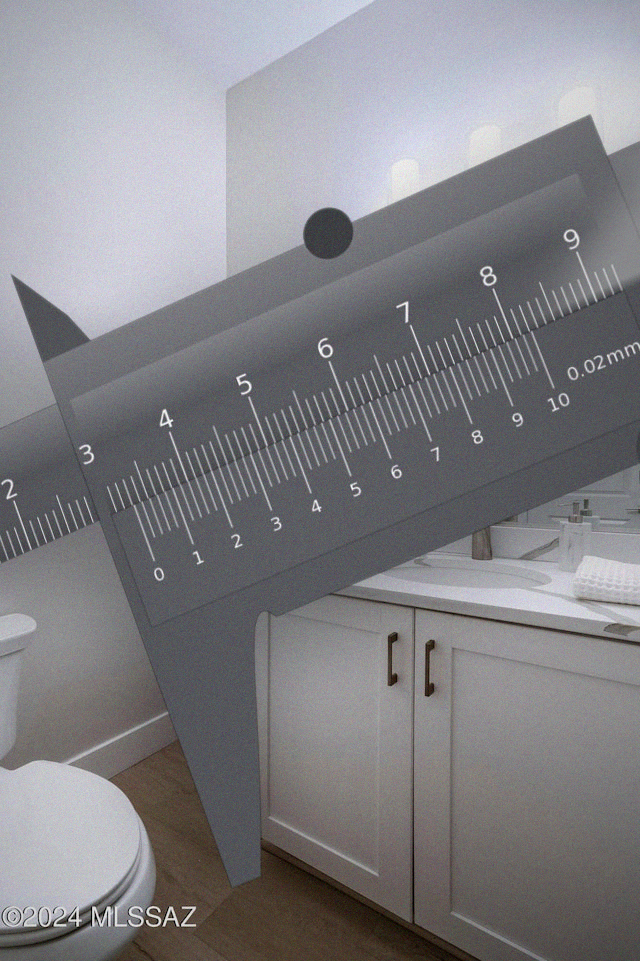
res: 33.2; mm
